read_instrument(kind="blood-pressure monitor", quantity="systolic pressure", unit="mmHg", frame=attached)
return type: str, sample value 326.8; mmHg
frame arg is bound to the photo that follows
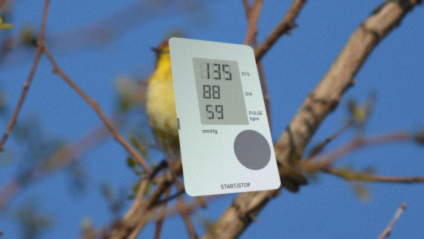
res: 135; mmHg
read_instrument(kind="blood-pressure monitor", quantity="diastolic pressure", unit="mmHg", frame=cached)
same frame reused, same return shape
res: 88; mmHg
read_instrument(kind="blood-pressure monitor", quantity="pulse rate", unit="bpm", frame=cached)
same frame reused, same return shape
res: 59; bpm
